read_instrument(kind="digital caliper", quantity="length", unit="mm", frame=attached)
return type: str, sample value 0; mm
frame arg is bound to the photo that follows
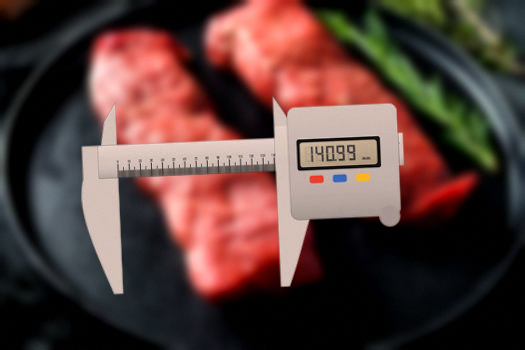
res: 140.99; mm
